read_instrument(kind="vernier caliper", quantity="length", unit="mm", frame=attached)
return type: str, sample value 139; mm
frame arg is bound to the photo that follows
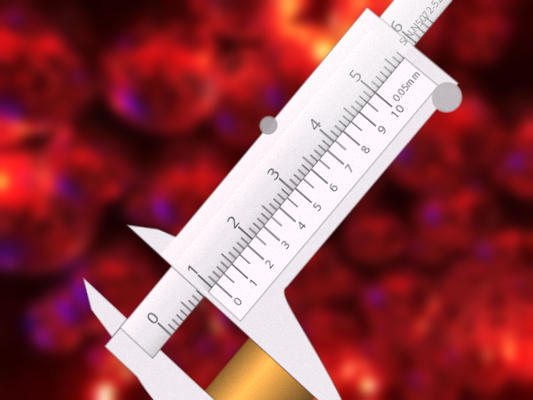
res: 11.0; mm
